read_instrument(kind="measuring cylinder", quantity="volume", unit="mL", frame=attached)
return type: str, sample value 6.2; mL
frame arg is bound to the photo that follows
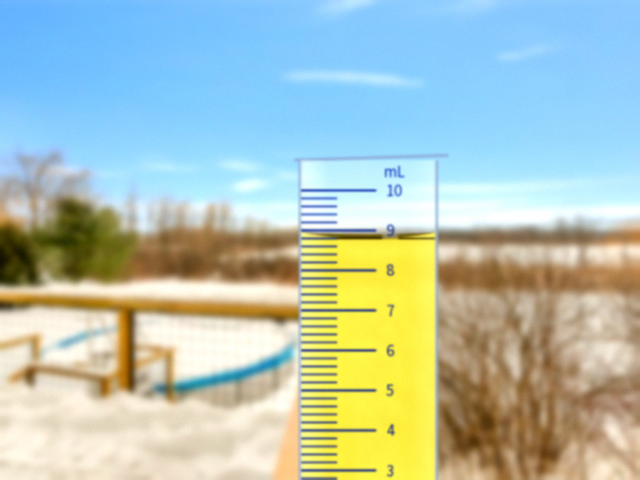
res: 8.8; mL
